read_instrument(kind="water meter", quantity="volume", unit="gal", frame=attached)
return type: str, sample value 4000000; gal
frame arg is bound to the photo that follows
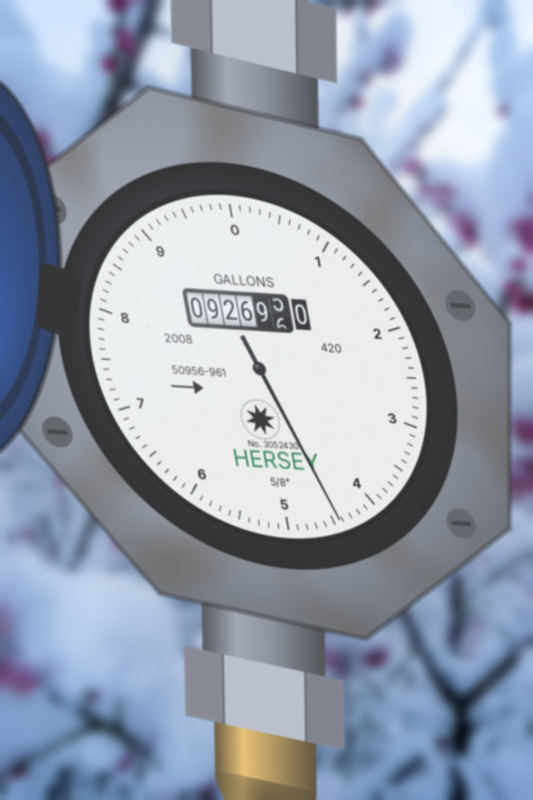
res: 926954.4; gal
